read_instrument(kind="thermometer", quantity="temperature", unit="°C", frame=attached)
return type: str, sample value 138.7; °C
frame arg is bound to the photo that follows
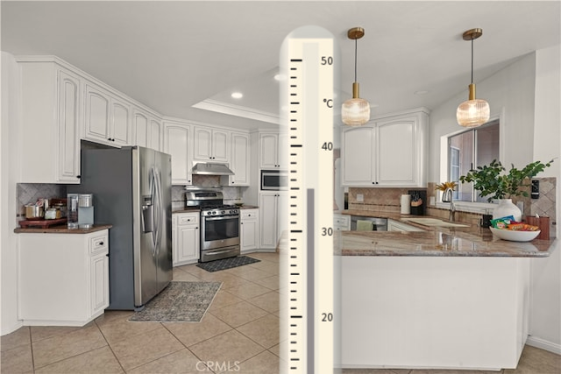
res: 35; °C
